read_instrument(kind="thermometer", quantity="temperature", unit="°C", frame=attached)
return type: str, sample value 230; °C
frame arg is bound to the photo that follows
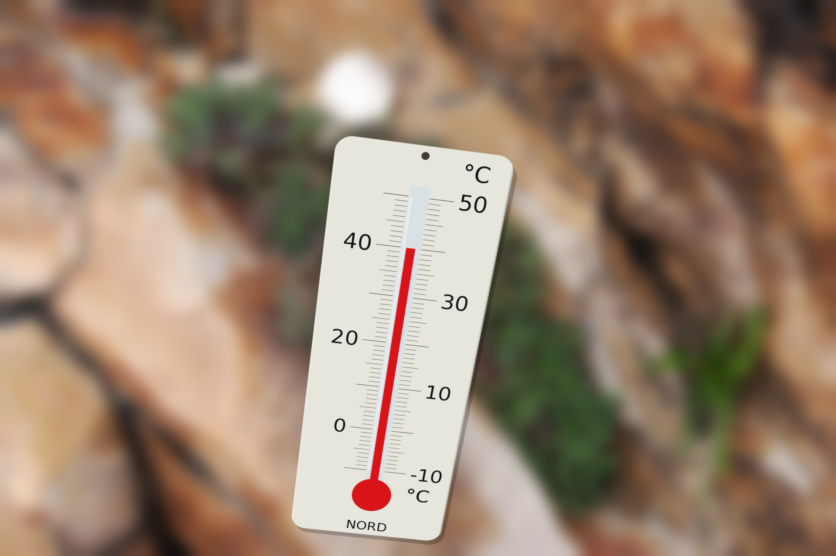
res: 40; °C
